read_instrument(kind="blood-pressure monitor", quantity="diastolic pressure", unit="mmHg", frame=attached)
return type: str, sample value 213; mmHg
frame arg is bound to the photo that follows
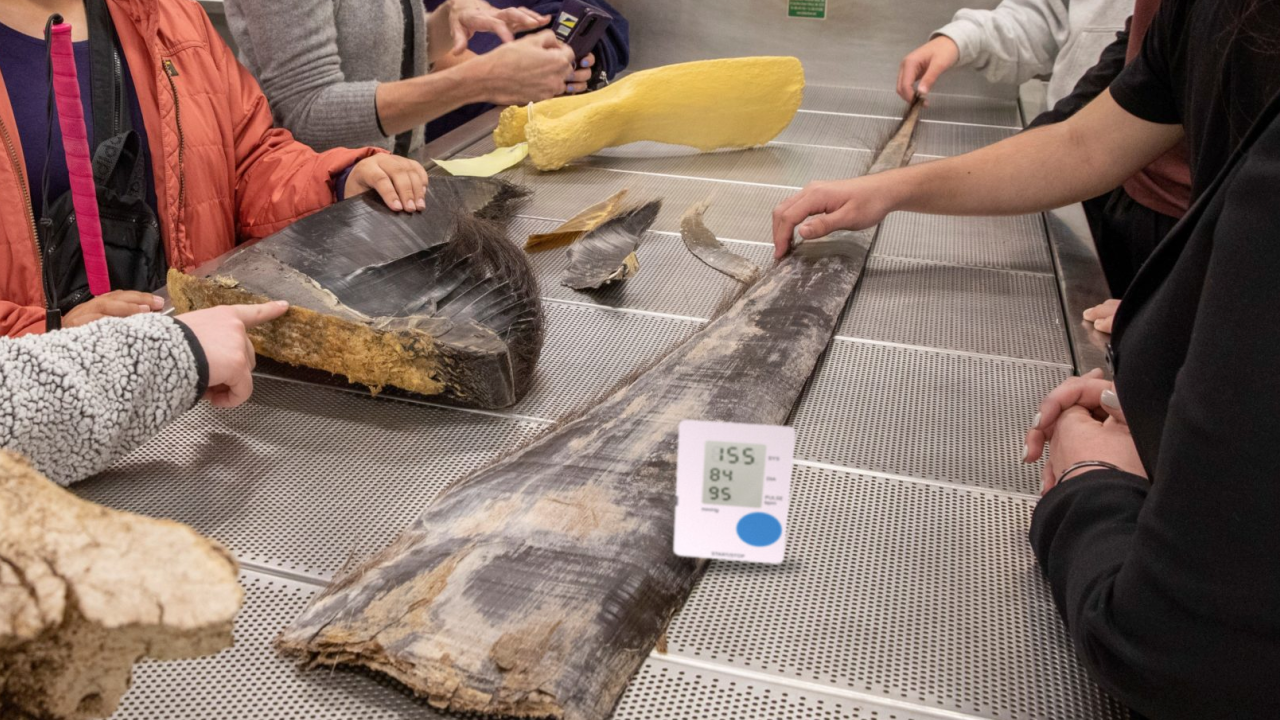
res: 84; mmHg
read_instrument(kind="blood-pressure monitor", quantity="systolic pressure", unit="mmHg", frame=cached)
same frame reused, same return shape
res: 155; mmHg
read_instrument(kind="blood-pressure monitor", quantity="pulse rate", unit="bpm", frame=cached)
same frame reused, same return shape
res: 95; bpm
